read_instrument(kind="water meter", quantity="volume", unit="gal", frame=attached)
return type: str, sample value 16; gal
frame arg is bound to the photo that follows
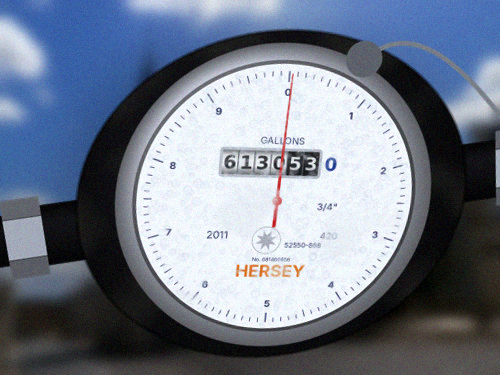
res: 6130530.0; gal
